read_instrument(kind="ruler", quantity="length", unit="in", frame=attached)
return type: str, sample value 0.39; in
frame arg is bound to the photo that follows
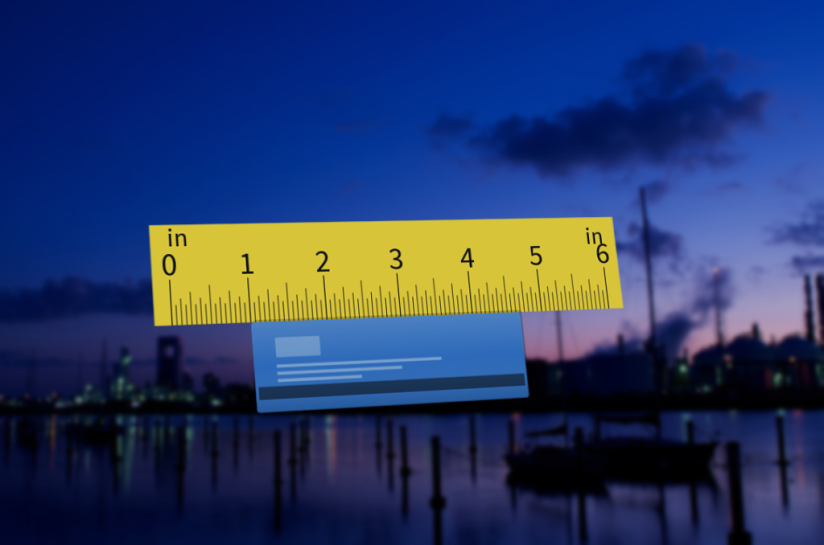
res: 3.6875; in
